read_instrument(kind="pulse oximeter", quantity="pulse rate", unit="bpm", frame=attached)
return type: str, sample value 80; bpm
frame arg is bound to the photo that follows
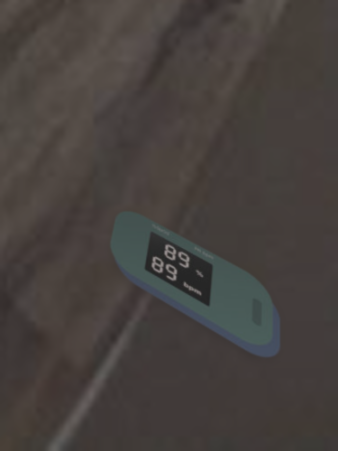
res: 89; bpm
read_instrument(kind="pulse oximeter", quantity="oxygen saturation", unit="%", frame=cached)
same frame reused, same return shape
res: 89; %
